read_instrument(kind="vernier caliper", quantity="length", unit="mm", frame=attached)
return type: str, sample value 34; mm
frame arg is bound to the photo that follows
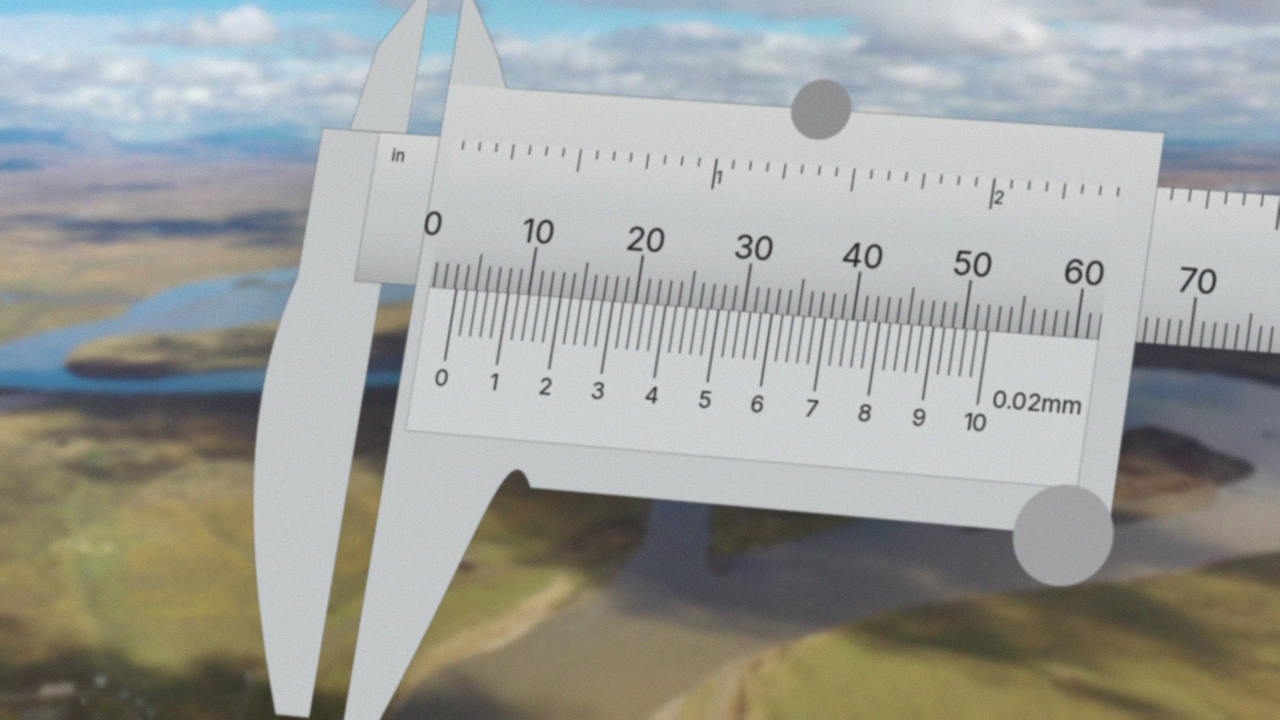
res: 3.2; mm
